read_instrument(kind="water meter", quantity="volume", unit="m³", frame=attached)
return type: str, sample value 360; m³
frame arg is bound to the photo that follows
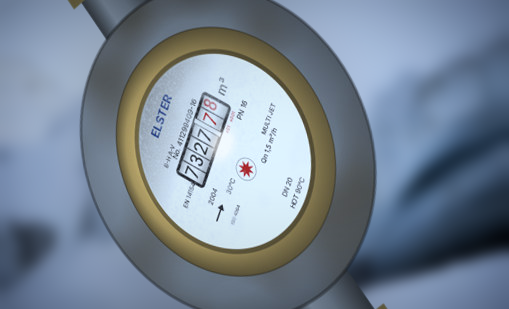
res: 7327.78; m³
